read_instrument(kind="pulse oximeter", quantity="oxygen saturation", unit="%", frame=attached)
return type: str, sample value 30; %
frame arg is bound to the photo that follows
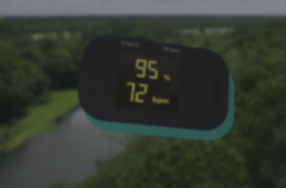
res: 95; %
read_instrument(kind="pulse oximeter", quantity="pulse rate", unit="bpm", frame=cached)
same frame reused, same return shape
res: 72; bpm
